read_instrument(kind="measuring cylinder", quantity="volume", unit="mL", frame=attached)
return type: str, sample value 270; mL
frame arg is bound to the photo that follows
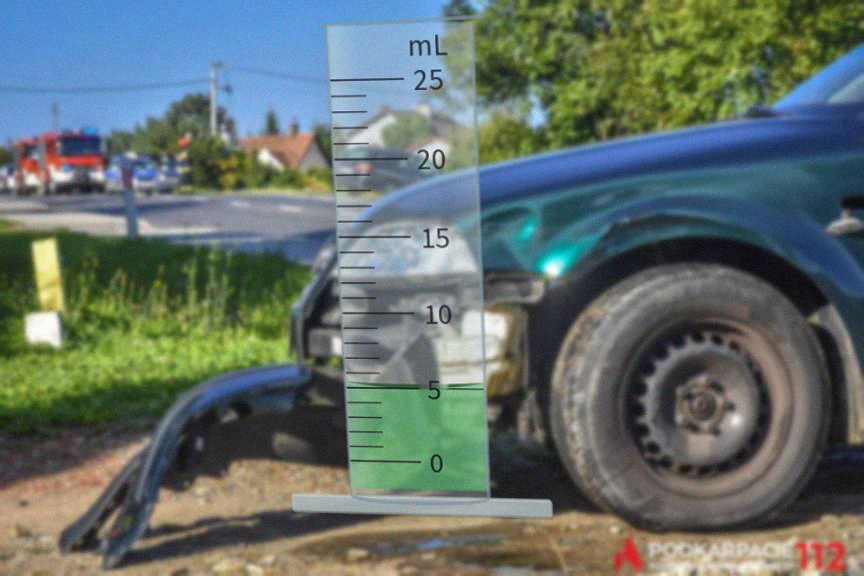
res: 5; mL
